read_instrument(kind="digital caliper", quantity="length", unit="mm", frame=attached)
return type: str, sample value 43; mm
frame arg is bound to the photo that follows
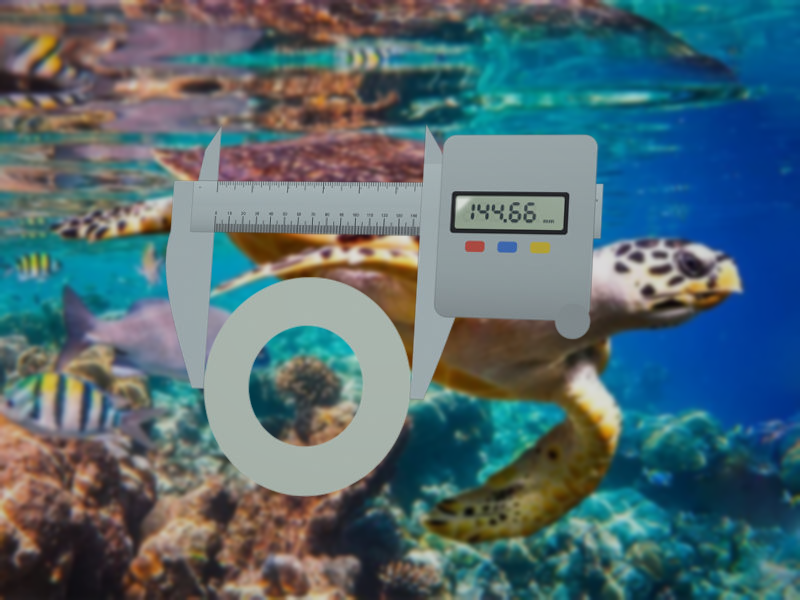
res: 144.66; mm
